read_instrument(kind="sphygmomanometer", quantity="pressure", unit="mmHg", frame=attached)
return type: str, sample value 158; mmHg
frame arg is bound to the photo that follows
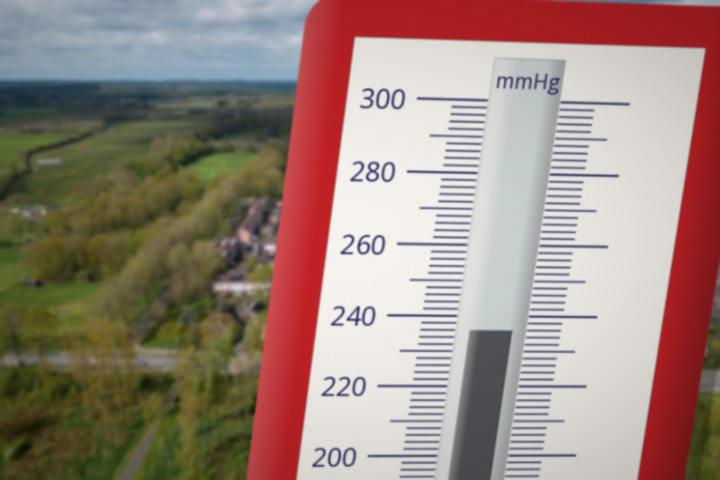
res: 236; mmHg
